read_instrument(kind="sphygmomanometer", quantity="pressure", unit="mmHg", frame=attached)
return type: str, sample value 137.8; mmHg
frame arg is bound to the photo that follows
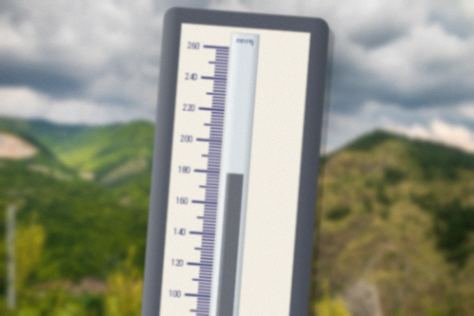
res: 180; mmHg
